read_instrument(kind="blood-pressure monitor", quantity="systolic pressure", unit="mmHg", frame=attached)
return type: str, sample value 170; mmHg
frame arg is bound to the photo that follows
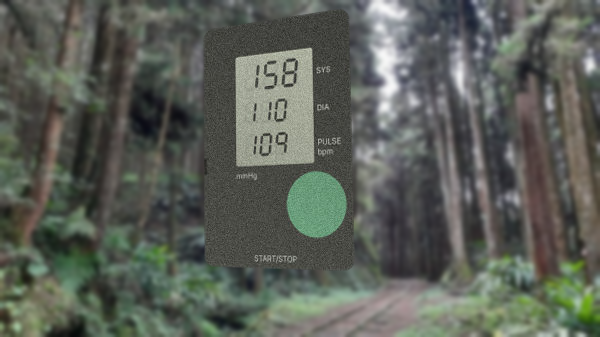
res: 158; mmHg
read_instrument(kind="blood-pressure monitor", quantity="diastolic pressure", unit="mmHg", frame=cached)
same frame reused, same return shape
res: 110; mmHg
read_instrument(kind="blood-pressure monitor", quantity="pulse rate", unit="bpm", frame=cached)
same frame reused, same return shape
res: 109; bpm
